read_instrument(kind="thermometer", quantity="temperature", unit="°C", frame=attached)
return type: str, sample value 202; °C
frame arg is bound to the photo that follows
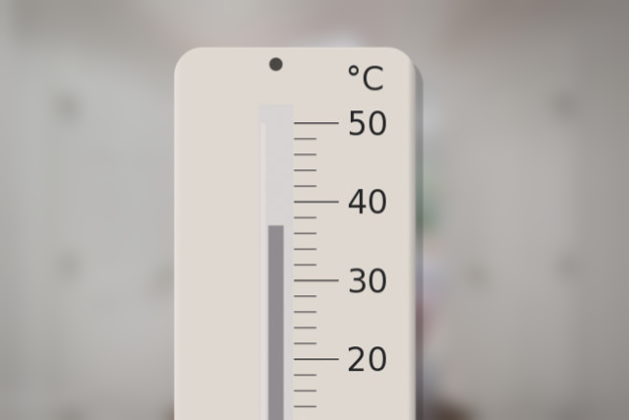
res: 37; °C
